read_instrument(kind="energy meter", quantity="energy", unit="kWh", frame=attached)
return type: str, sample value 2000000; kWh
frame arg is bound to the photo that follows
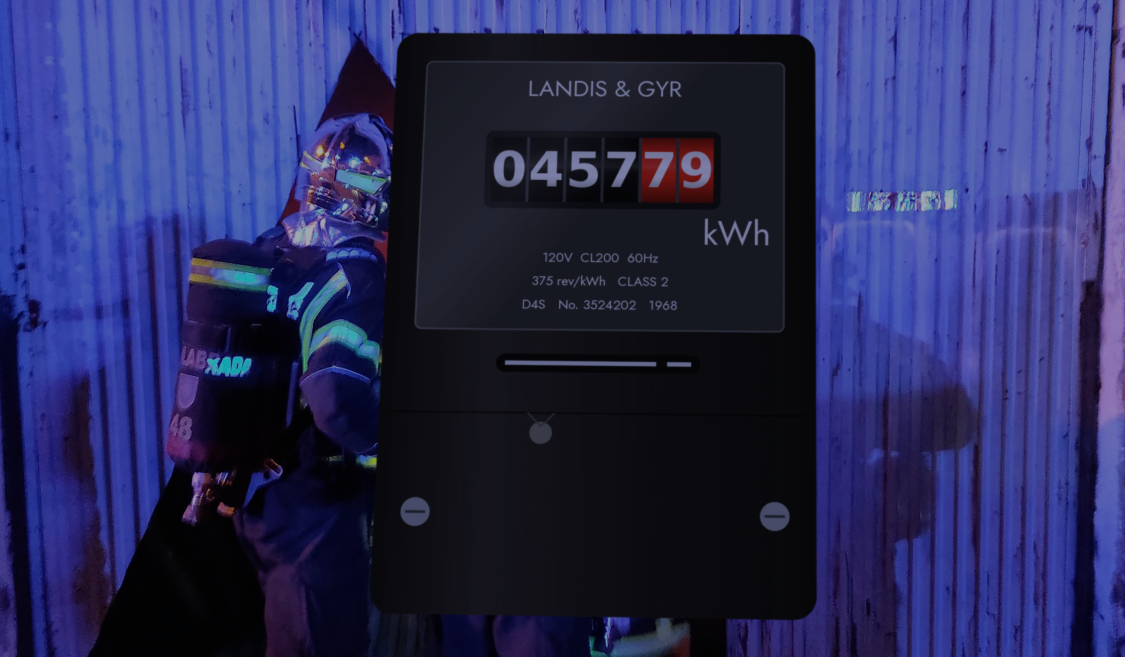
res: 457.79; kWh
